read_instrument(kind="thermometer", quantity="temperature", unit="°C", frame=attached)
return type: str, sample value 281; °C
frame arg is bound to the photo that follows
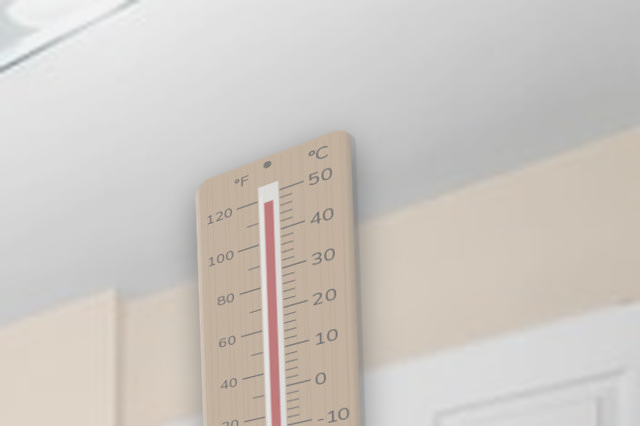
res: 48; °C
